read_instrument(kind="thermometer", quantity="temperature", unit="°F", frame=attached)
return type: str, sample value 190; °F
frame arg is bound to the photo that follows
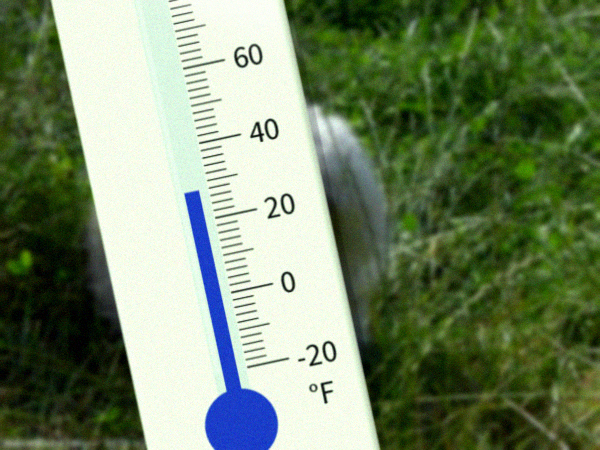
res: 28; °F
